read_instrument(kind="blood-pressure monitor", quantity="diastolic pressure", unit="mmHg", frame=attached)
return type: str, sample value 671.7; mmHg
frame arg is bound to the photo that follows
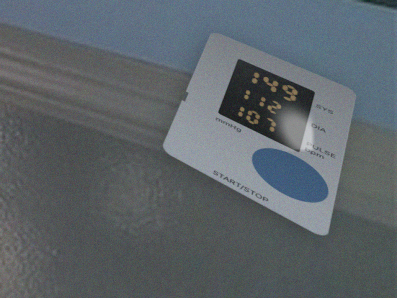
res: 112; mmHg
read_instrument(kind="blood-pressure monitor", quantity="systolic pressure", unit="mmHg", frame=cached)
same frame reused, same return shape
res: 149; mmHg
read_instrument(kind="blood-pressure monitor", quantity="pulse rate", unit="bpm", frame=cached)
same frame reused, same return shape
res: 107; bpm
